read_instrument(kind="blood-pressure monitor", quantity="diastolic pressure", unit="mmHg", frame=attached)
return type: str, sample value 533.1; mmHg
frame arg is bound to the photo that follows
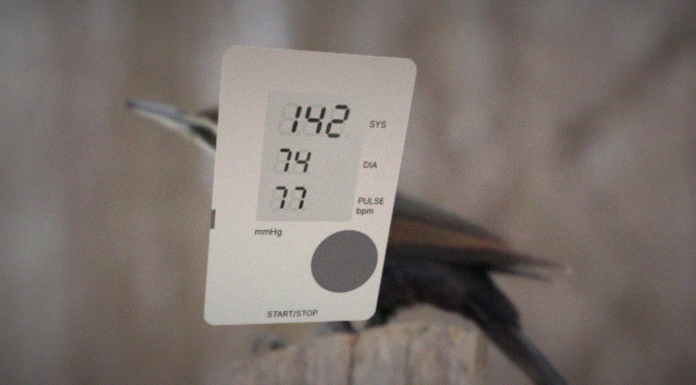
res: 74; mmHg
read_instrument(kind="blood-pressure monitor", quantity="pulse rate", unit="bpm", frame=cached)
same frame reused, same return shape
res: 77; bpm
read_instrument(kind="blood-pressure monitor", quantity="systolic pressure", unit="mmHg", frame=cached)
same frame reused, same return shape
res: 142; mmHg
